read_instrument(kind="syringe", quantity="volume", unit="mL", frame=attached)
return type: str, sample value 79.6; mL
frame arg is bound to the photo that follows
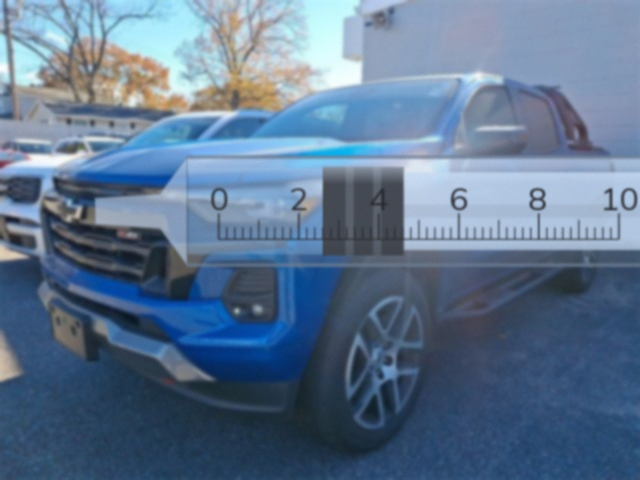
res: 2.6; mL
